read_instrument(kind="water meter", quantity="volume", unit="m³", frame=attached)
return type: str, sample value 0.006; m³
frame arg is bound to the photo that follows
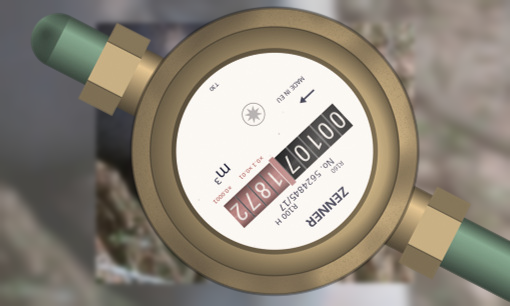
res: 107.1872; m³
